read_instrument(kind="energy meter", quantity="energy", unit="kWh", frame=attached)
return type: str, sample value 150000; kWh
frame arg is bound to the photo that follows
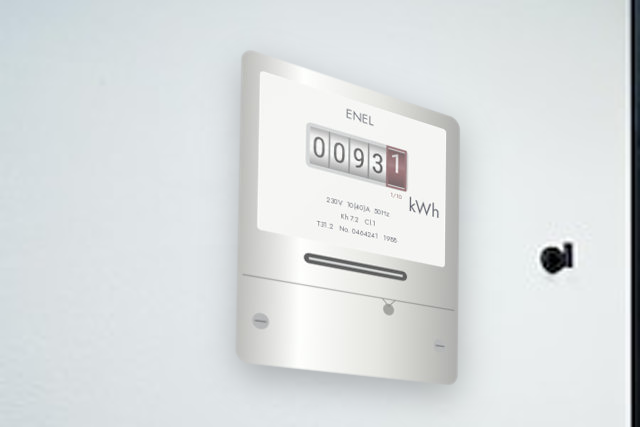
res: 93.1; kWh
